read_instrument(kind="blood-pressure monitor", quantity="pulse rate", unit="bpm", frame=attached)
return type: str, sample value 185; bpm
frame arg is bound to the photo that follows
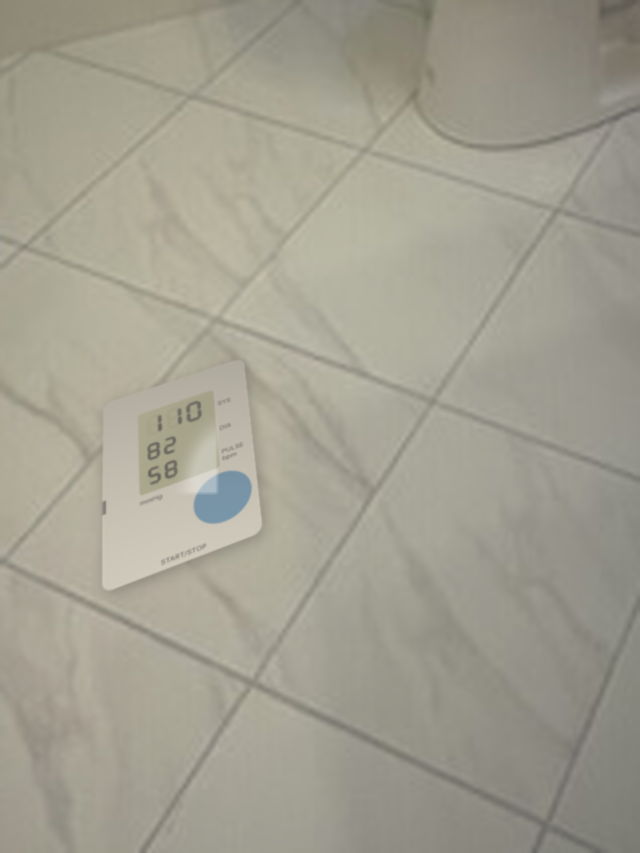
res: 58; bpm
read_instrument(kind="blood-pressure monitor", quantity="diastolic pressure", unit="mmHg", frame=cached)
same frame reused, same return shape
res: 82; mmHg
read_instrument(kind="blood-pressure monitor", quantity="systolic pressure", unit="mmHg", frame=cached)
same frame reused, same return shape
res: 110; mmHg
